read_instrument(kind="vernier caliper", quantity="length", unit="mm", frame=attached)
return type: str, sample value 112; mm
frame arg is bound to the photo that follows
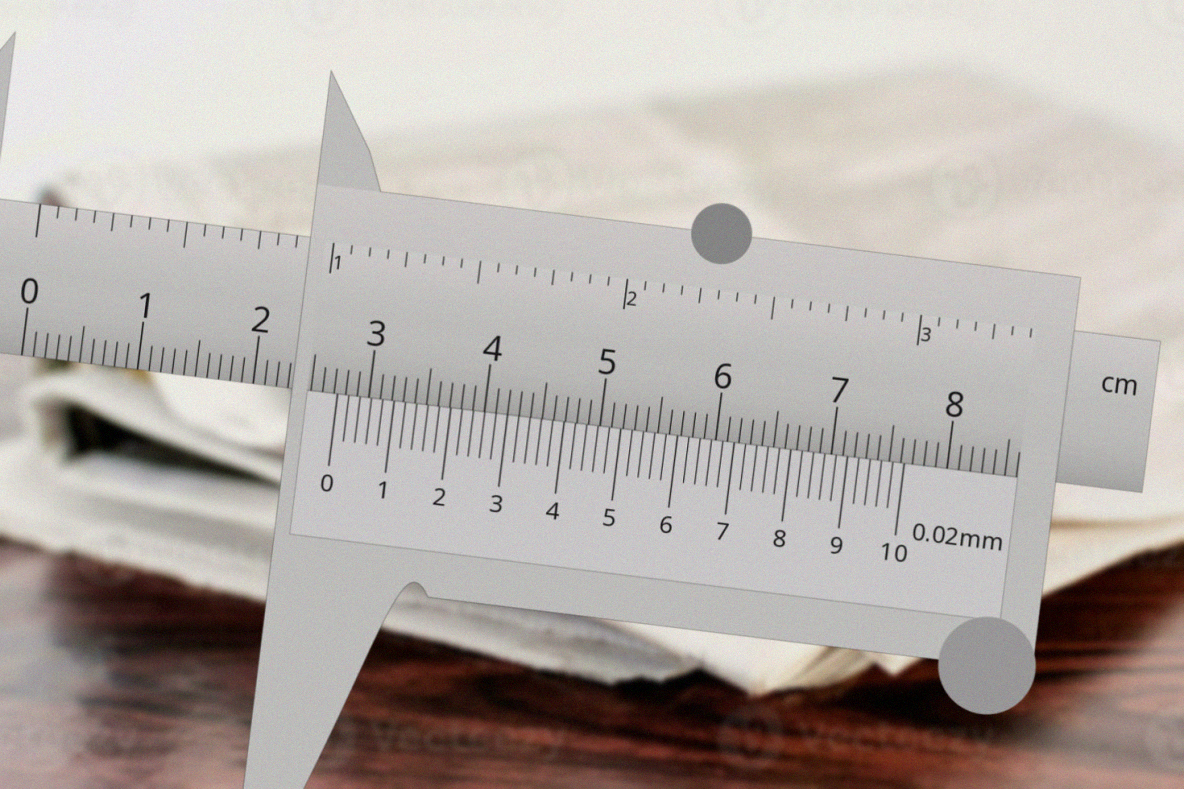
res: 27.3; mm
